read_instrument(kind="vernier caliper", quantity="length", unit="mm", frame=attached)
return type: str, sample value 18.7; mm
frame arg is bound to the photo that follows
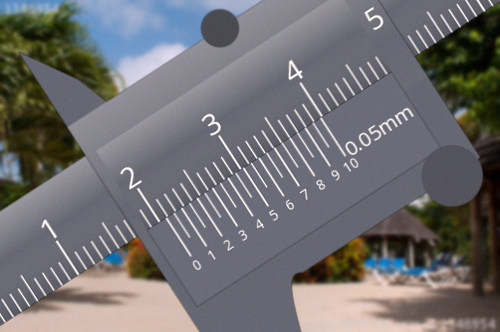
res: 20.8; mm
